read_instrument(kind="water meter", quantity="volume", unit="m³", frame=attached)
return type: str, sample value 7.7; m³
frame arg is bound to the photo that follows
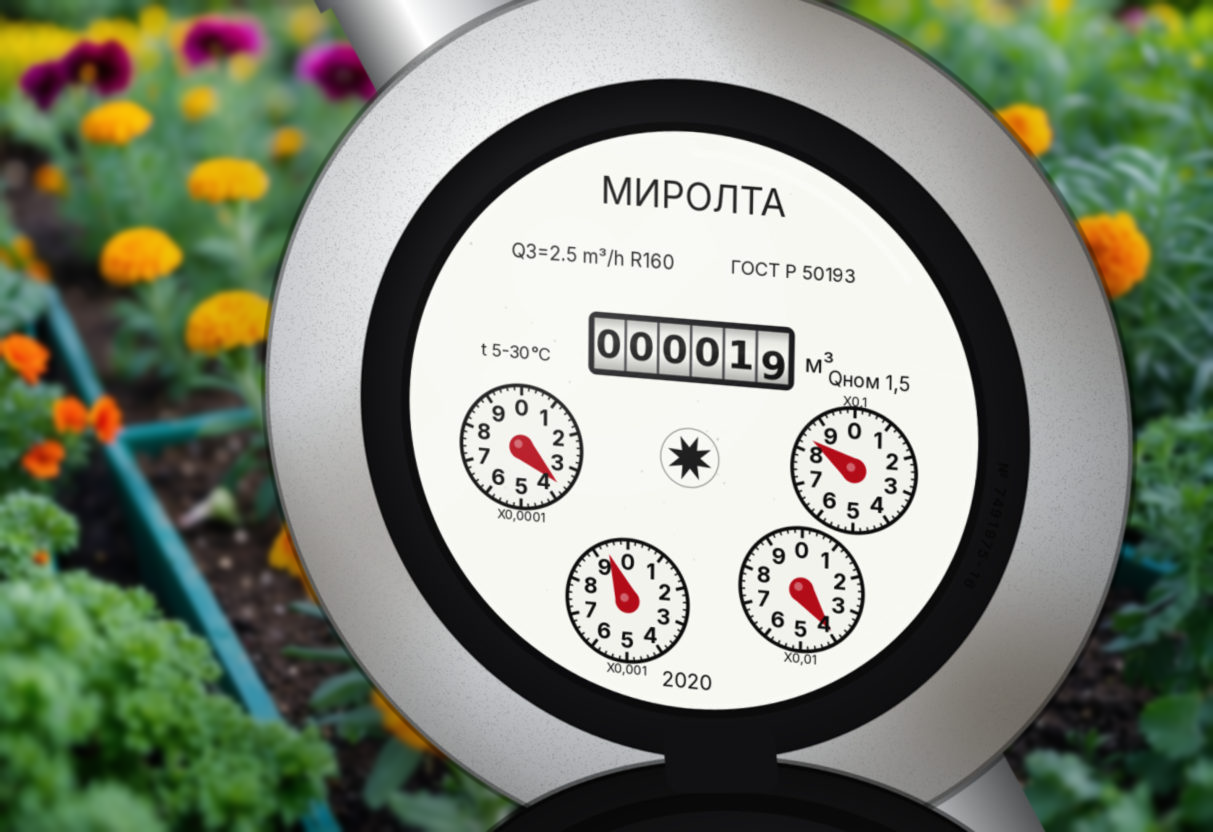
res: 18.8393; m³
